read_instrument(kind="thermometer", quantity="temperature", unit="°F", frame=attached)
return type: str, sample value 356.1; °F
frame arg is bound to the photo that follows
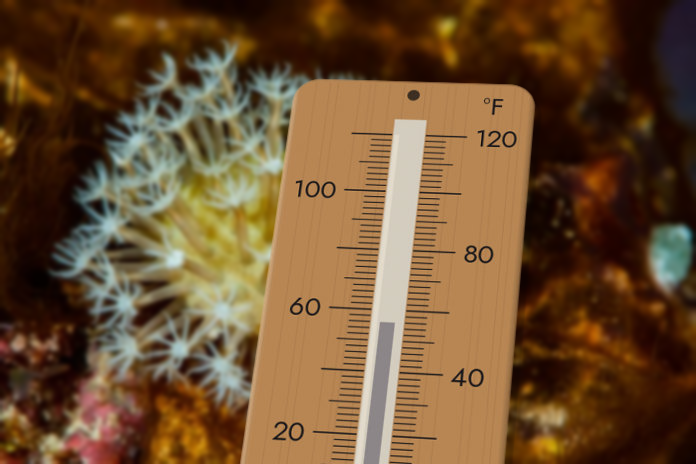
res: 56; °F
